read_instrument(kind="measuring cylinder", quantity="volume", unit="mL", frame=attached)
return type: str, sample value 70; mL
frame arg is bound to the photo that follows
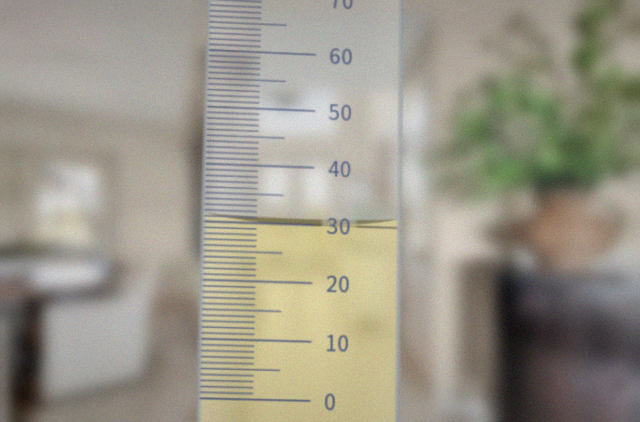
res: 30; mL
